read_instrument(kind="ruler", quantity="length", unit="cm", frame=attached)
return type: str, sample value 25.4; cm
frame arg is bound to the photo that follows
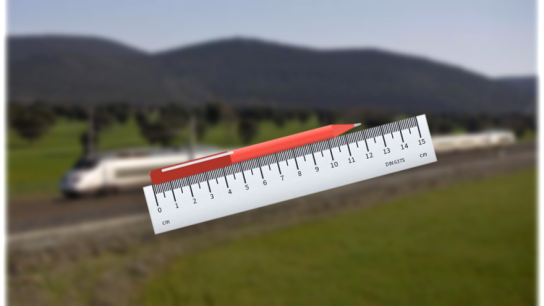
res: 12; cm
